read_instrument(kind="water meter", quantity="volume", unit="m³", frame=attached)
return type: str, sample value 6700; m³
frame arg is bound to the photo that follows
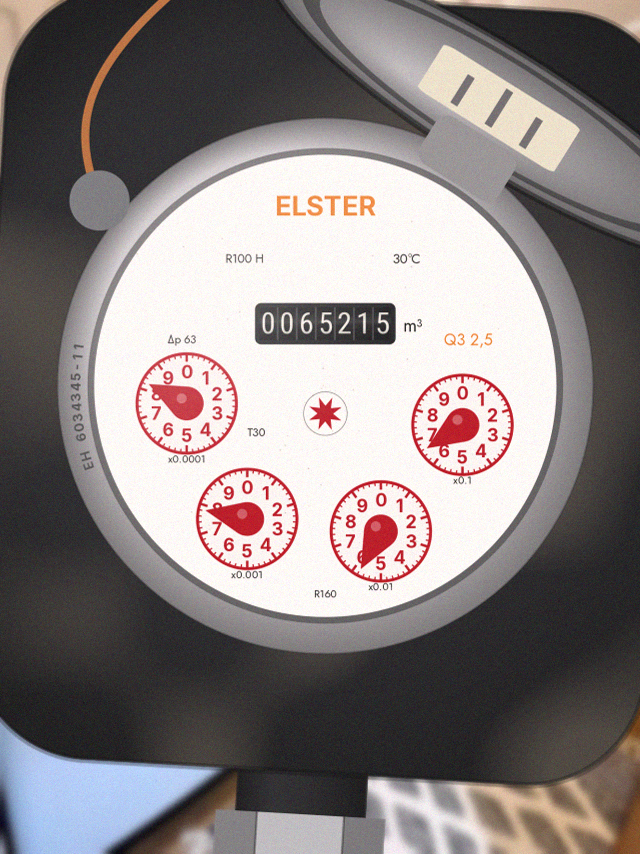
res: 65215.6578; m³
